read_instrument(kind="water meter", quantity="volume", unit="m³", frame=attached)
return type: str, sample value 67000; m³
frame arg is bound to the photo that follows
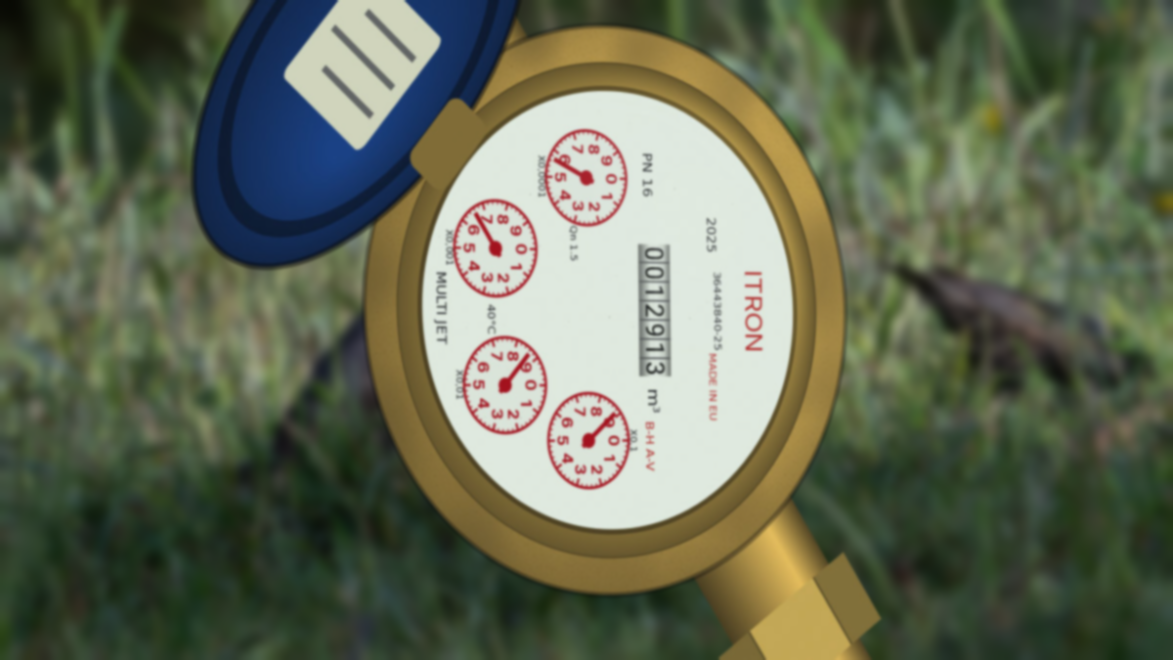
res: 12913.8865; m³
